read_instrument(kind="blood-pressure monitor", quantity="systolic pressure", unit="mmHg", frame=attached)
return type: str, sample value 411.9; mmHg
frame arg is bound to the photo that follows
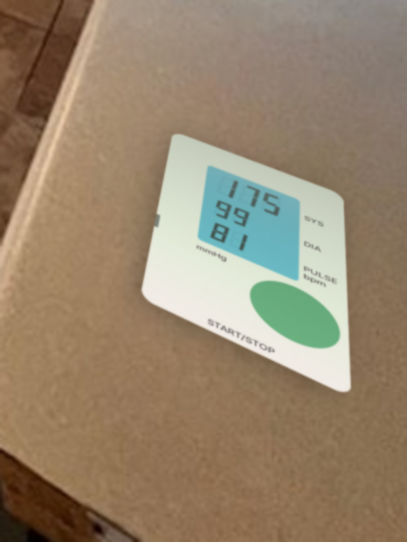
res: 175; mmHg
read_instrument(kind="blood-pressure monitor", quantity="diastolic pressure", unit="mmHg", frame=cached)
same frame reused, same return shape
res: 99; mmHg
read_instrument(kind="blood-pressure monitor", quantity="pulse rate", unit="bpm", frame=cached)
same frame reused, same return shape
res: 81; bpm
